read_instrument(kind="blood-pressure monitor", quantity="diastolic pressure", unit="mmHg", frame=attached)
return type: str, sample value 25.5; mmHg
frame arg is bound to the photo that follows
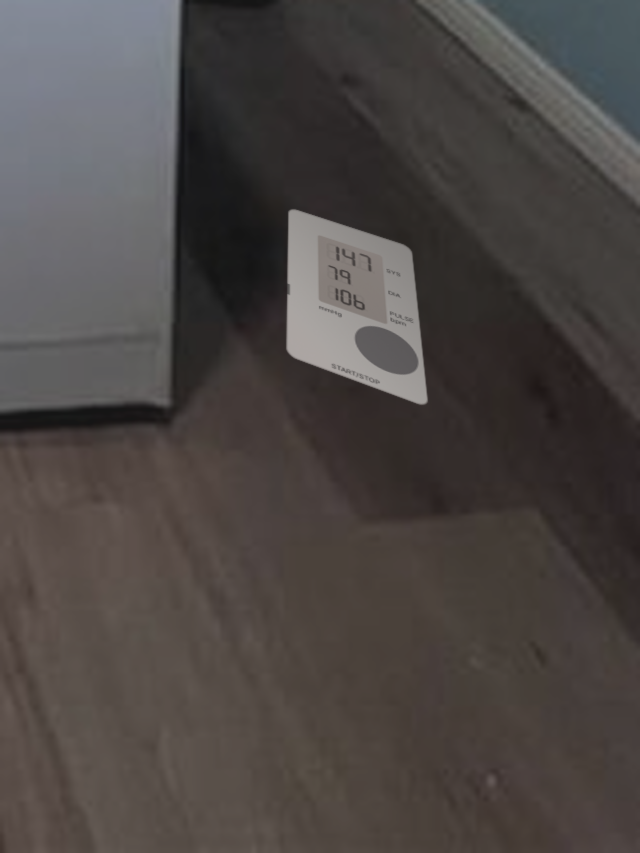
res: 79; mmHg
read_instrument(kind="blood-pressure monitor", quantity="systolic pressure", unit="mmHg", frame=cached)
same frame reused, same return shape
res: 147; mmHg
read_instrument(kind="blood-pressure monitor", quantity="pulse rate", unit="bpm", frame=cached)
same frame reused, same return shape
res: 106; bpm
